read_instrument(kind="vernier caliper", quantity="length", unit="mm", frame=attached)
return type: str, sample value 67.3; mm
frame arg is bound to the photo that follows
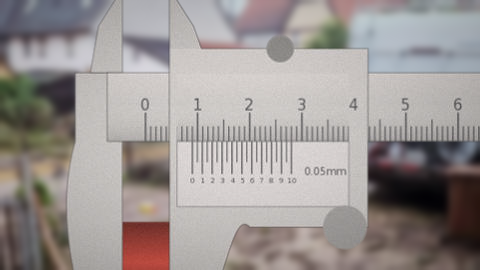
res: 9.0; mm
